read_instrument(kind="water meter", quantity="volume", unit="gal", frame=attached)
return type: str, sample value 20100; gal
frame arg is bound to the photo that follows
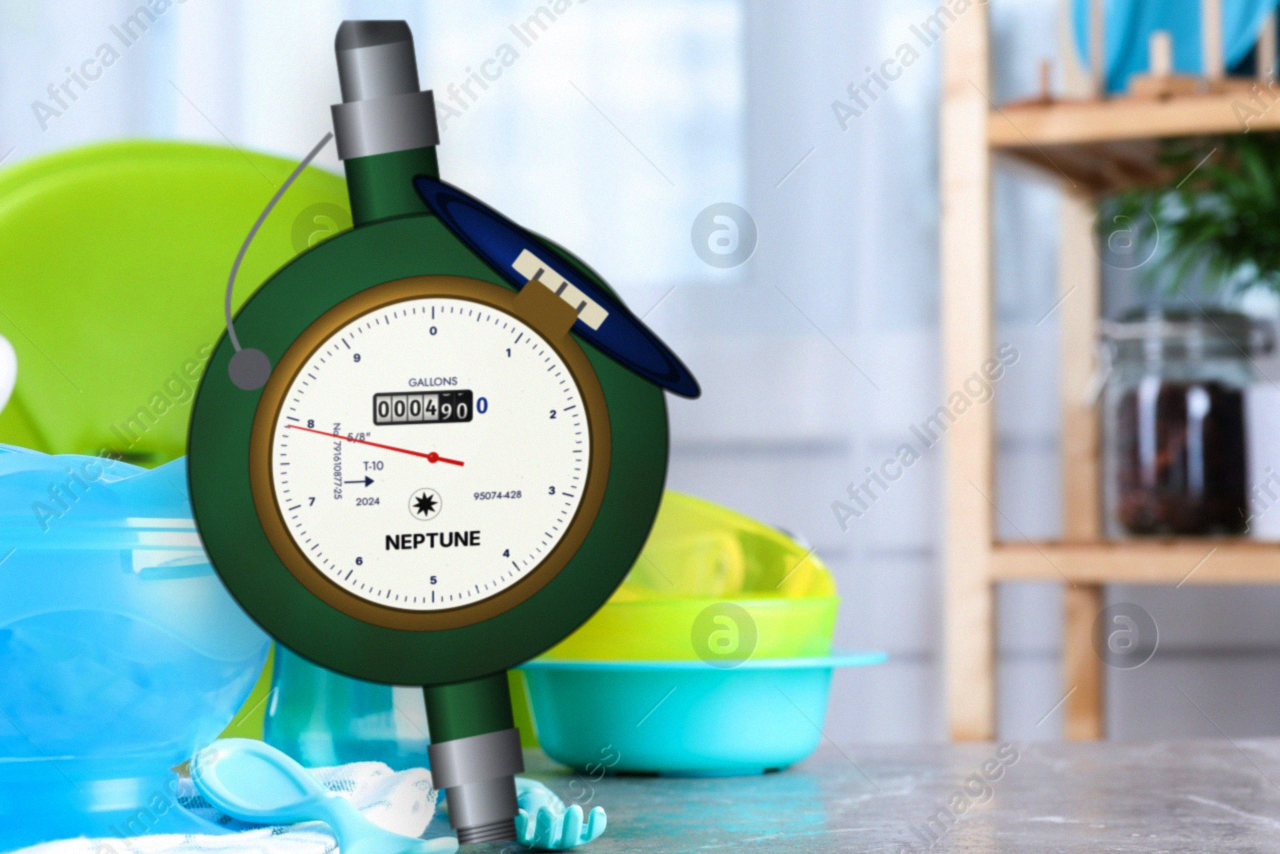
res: 4897.9; gal
